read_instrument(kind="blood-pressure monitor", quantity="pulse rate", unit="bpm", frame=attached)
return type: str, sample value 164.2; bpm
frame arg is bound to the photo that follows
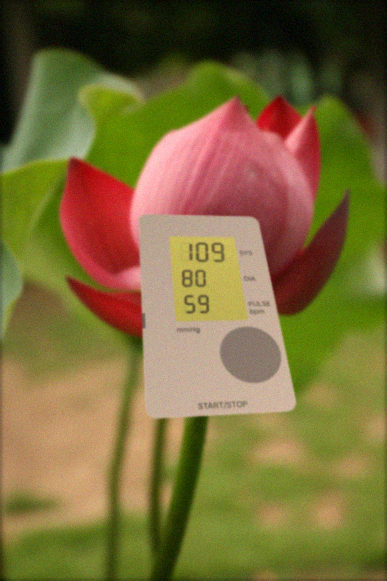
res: 59; bpm
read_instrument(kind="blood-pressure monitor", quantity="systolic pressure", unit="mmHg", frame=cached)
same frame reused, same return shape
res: 109; mmHg
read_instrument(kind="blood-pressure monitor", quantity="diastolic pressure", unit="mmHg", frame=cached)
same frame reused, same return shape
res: 80; mmHg
